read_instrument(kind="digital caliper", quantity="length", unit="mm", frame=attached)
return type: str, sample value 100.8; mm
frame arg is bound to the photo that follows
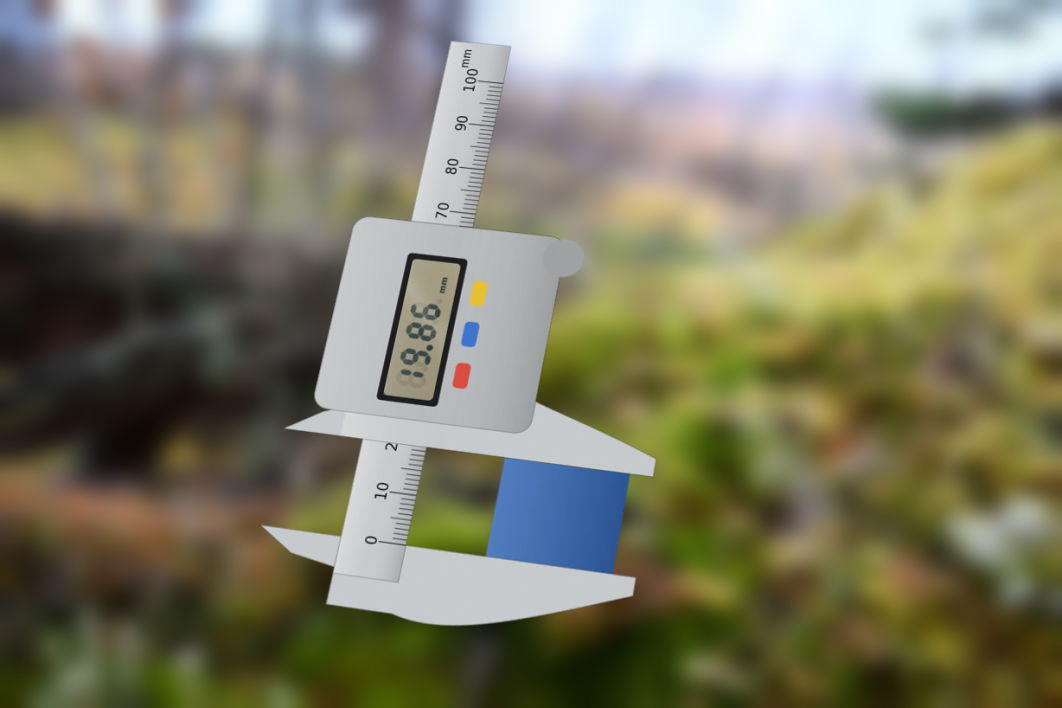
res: 19.86; mm
